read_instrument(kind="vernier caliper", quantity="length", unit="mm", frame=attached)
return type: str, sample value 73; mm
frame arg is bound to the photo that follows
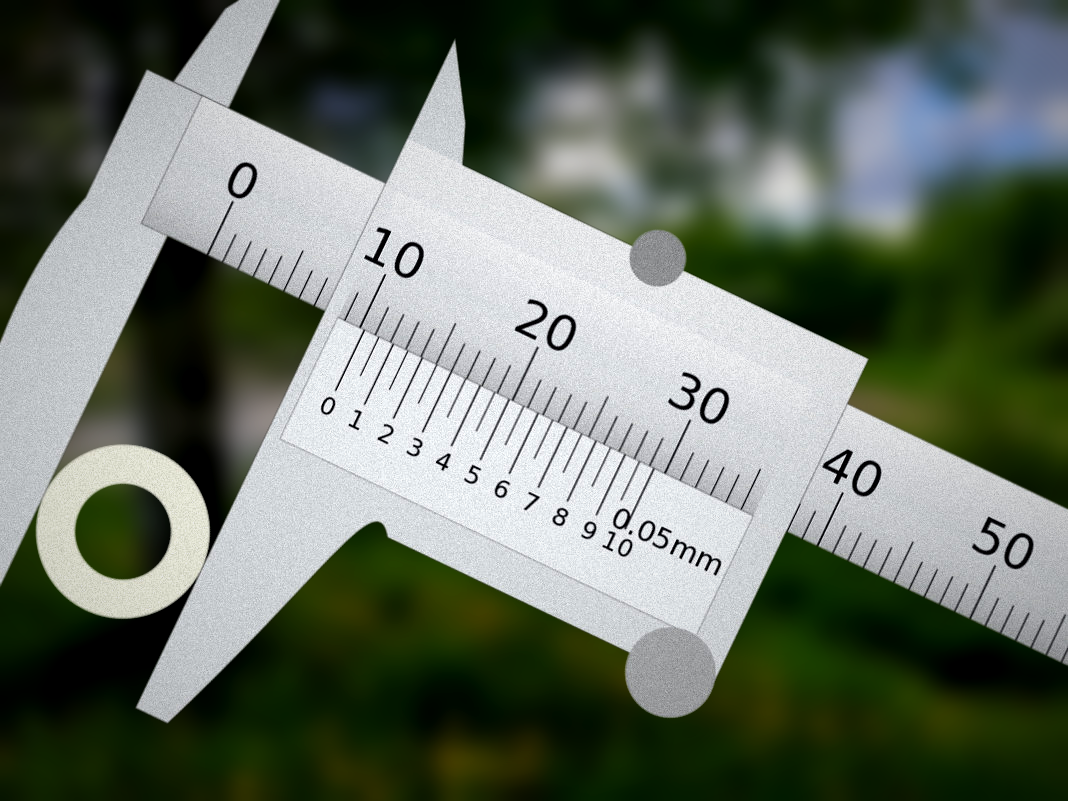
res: 10.3; mm
